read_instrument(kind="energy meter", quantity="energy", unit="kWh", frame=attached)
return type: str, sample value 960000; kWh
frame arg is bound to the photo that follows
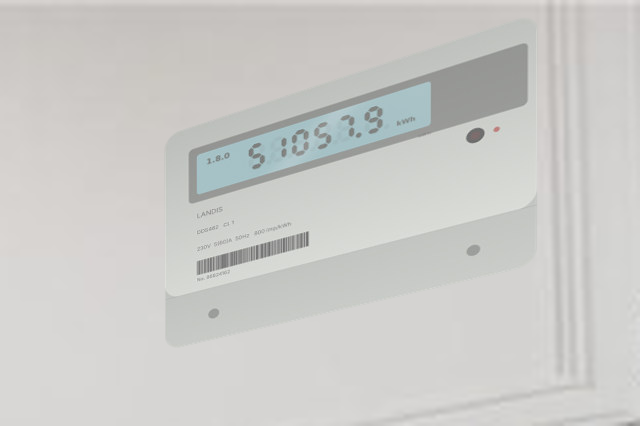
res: 51057.9; kWh
